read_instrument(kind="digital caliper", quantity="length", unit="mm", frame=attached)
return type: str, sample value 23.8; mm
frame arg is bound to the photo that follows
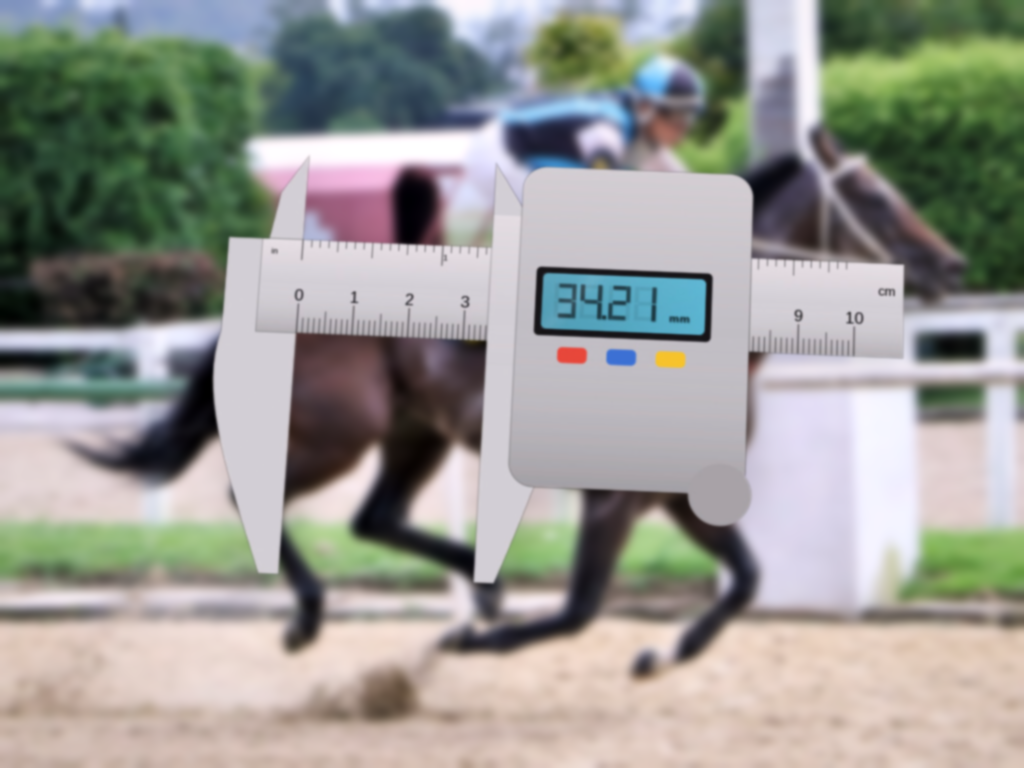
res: 34.21; mm
